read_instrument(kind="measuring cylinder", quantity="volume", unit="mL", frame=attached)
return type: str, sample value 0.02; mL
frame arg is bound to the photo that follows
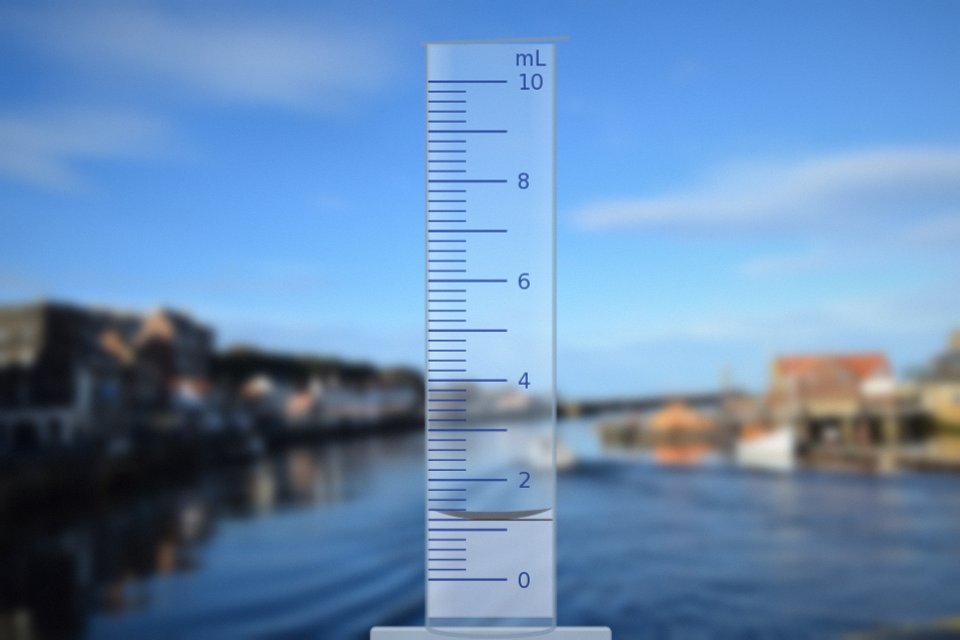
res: 1.2; mL
